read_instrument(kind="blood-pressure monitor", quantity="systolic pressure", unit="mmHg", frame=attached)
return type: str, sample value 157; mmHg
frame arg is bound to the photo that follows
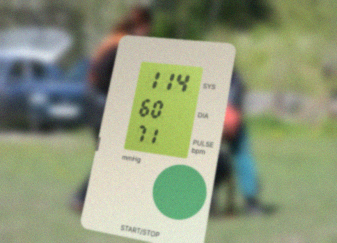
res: 114; mmHg
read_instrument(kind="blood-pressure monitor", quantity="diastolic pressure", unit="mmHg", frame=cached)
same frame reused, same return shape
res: 60; mmHg
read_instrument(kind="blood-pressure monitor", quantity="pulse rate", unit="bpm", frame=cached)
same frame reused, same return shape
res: 71; bpm
